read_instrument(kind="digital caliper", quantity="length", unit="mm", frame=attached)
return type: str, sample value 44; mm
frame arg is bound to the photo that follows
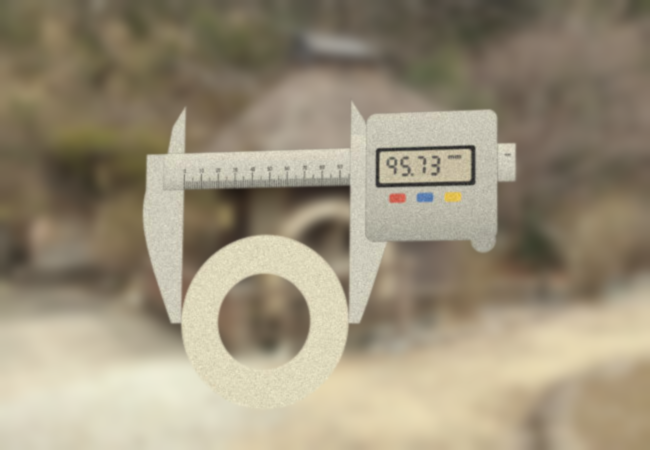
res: 95.73; mm
